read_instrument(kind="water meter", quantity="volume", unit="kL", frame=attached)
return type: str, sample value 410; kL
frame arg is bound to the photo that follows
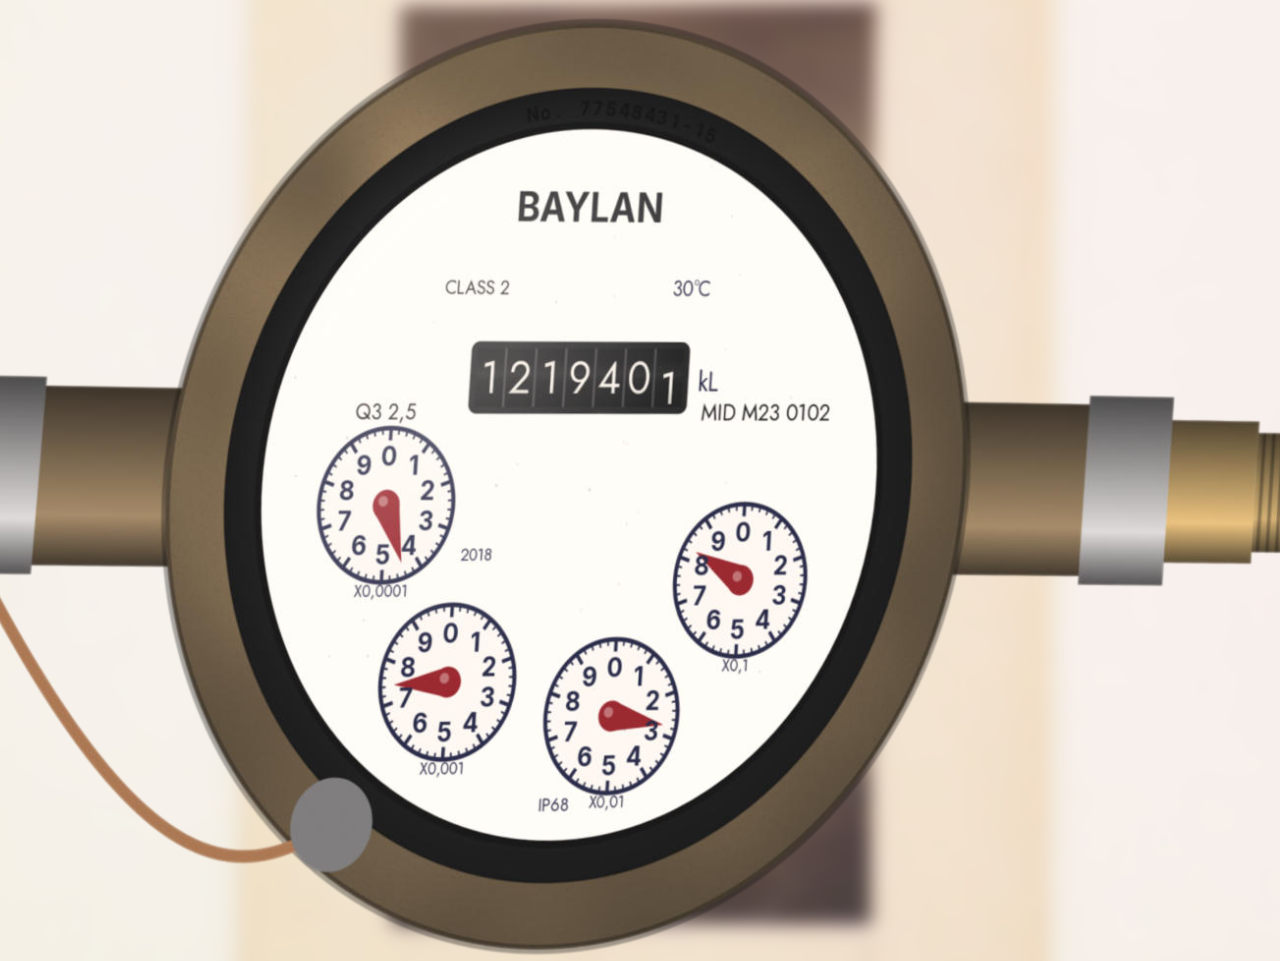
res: 1219400.8274; kL
